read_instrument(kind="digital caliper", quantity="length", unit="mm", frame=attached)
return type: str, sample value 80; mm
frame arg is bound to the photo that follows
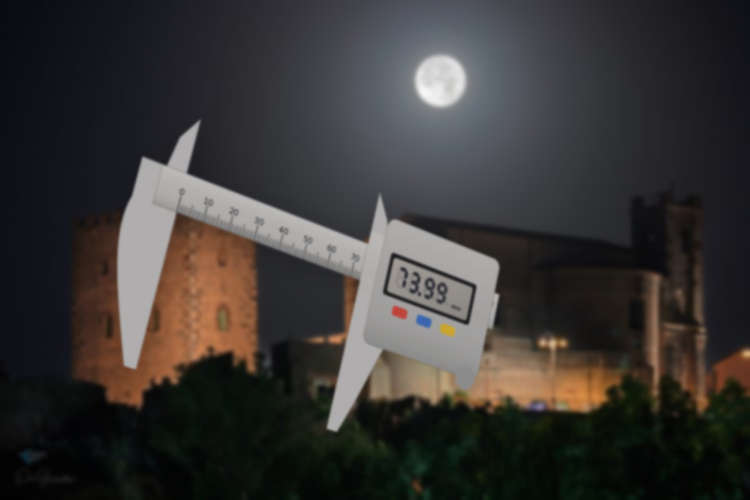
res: 73.99; mm
